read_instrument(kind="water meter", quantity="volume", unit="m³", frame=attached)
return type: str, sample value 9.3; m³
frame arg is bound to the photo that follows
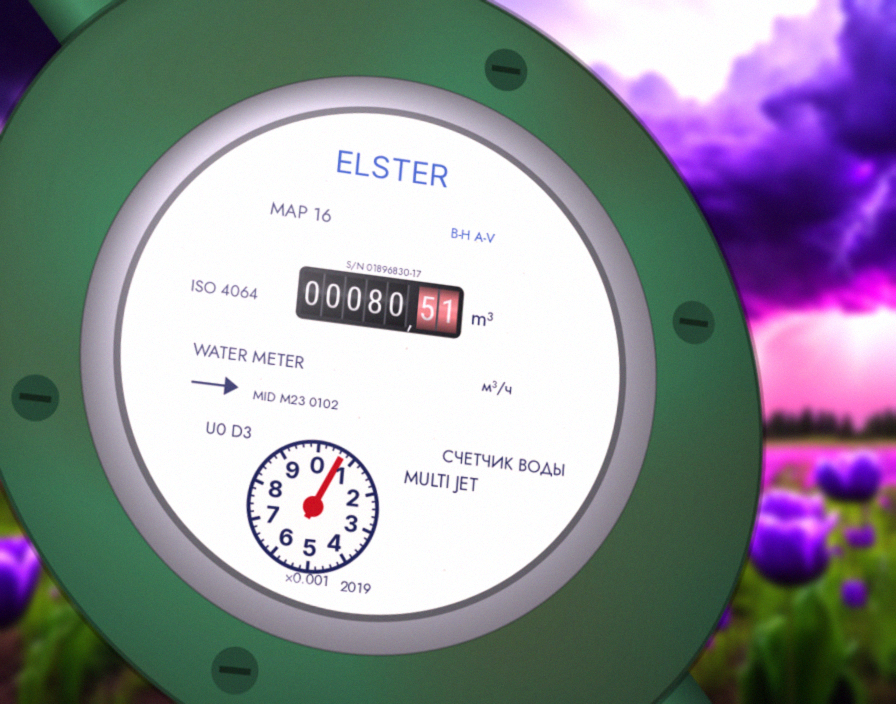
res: 80.510; m³
